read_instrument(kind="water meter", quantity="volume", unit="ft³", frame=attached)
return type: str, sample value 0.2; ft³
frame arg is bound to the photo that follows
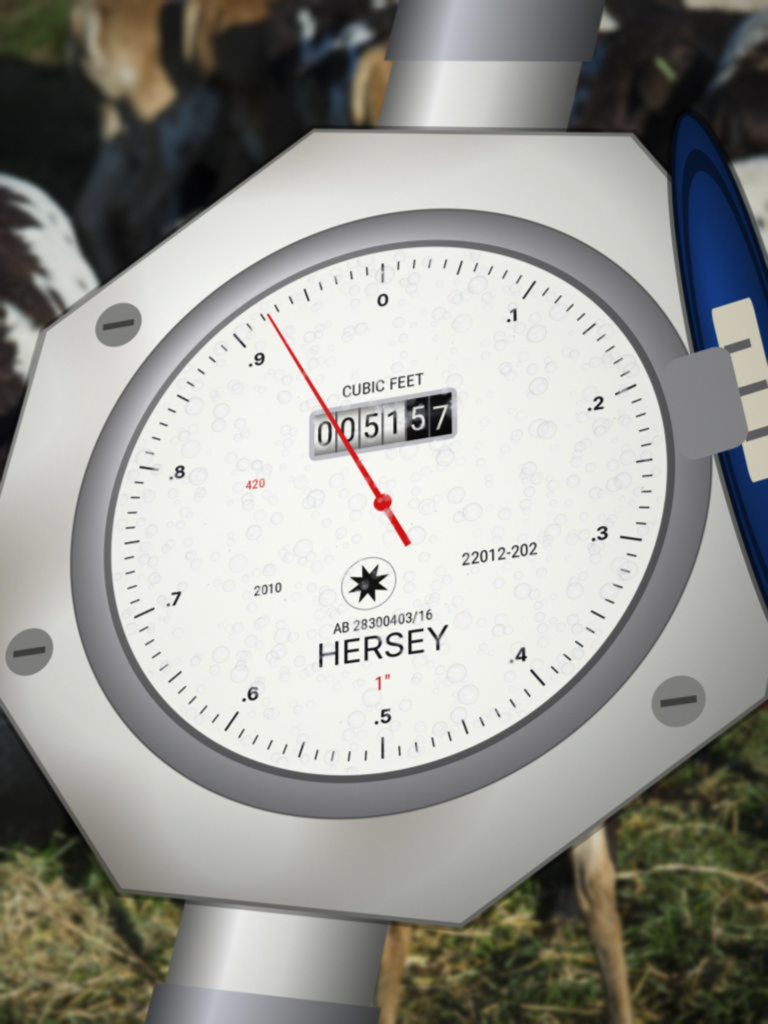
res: 5156.92; ft³
